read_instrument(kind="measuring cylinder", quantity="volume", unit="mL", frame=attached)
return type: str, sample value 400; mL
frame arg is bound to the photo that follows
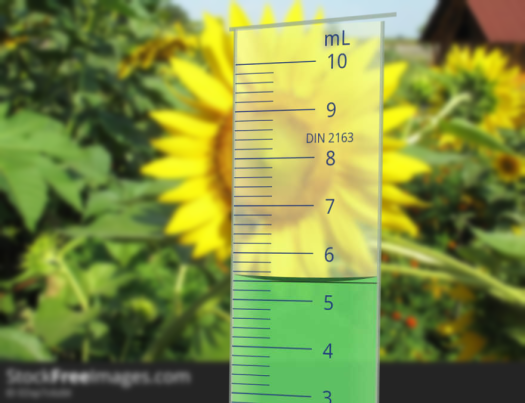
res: 5.4; mL
